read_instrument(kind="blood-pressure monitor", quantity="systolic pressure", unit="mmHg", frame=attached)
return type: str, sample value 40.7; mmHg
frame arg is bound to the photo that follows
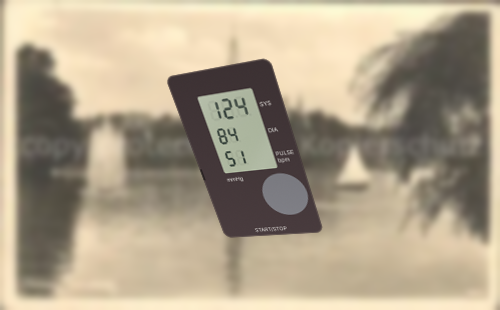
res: 124; mmHg
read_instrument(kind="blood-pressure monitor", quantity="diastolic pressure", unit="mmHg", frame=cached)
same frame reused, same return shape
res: 84; mmHg
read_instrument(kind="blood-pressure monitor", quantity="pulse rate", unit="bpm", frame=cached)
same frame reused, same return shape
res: 51; bpm
